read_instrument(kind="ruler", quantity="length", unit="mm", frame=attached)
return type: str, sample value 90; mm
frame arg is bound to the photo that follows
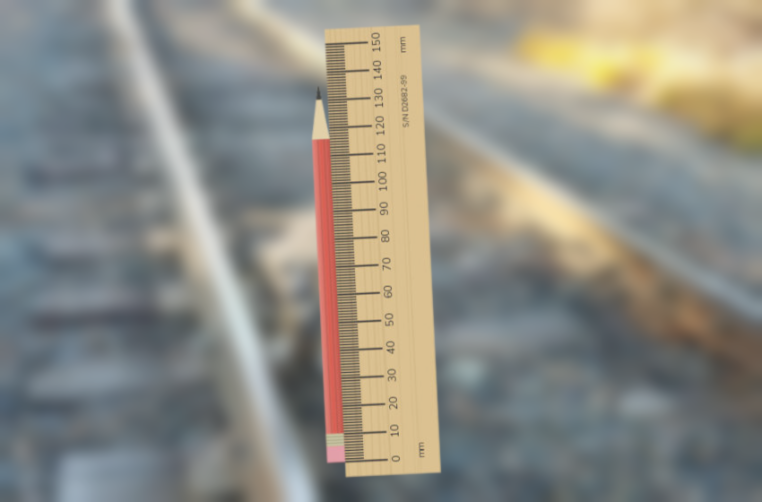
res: 135; mm
